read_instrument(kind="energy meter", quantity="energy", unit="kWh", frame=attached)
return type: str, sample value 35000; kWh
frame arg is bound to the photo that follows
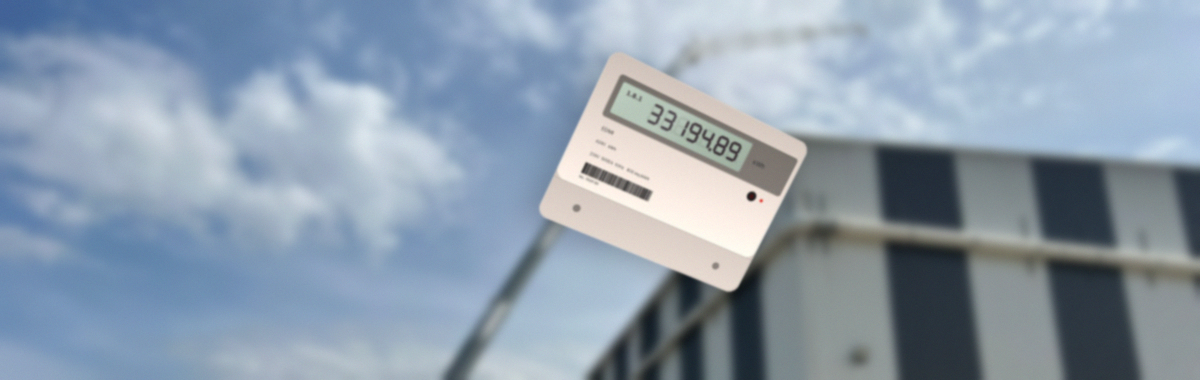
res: 33194.89; kWh
